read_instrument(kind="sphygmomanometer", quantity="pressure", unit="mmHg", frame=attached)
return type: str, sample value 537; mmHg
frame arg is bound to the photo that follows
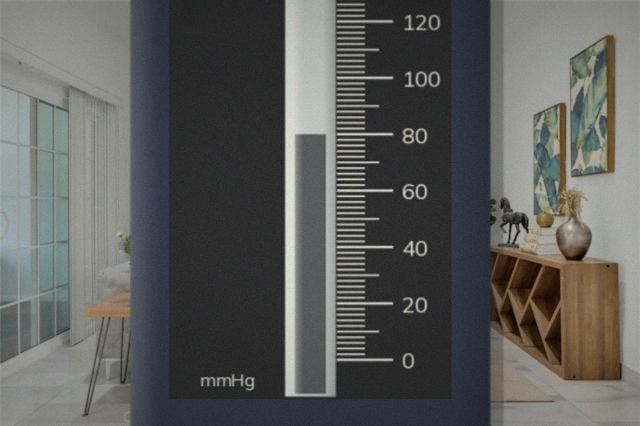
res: 80; mmHg
